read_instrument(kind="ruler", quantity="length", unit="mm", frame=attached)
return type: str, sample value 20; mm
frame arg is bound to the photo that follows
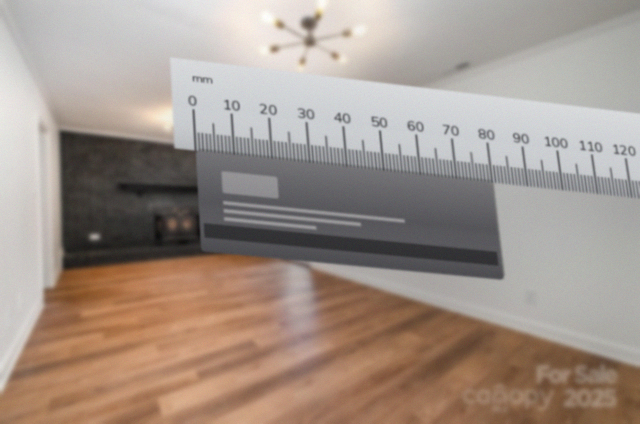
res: 80; mm
